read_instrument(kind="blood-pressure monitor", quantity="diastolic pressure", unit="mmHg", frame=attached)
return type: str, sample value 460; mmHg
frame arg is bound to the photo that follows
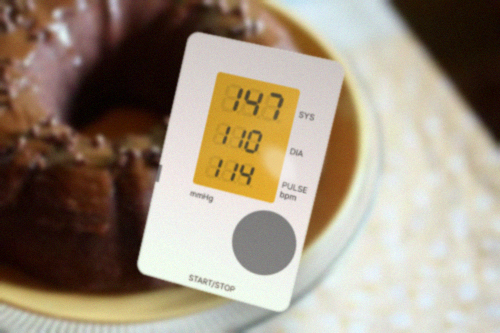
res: 110; mmHg
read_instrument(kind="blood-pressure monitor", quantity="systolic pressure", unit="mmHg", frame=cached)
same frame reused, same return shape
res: 147; mmHg
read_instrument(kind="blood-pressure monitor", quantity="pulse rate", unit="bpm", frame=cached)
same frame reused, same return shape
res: 114; bpm
